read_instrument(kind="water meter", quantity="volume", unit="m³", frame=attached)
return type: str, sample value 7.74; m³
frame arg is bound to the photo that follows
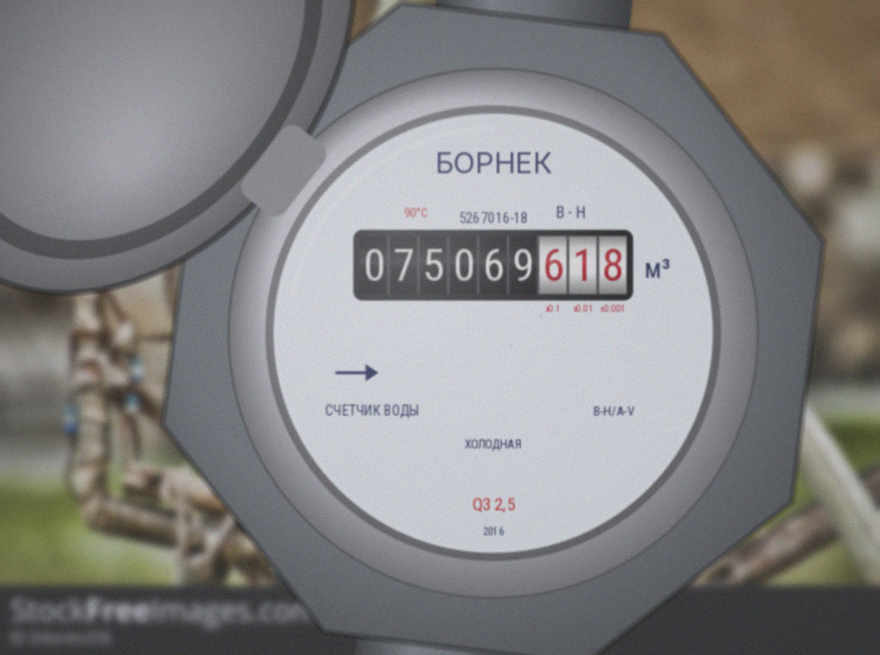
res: 75069.618; m³
